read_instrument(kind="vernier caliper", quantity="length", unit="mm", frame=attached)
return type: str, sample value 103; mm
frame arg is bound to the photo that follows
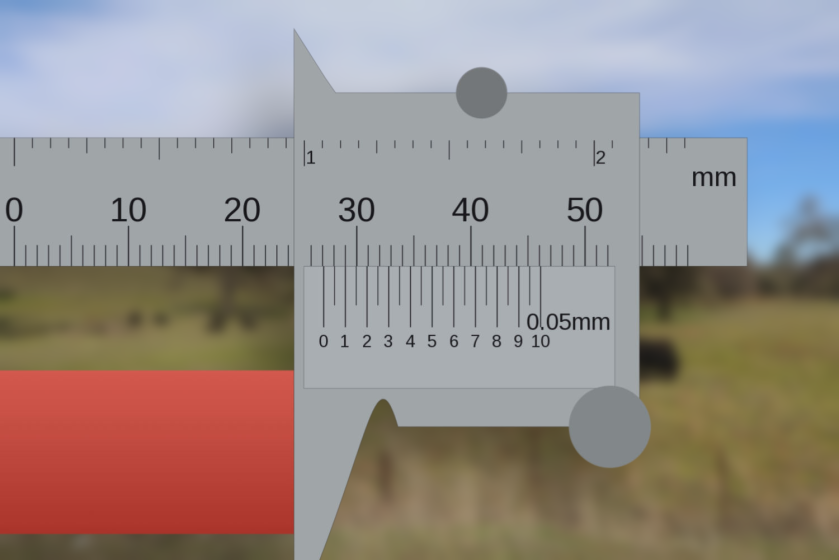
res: 27.1; mm
